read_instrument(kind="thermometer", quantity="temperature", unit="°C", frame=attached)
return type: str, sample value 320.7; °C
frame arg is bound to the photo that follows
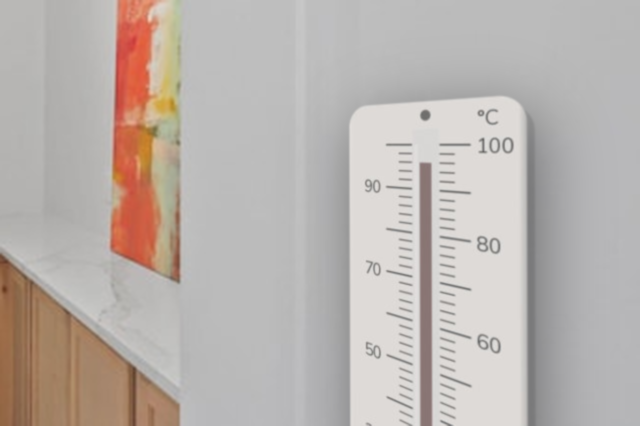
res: 96; °C
